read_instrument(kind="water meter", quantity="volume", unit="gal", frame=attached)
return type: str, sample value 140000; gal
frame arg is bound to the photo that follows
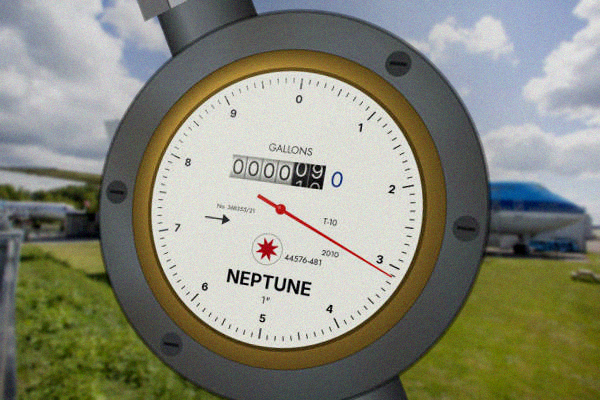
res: 93.1; gal
